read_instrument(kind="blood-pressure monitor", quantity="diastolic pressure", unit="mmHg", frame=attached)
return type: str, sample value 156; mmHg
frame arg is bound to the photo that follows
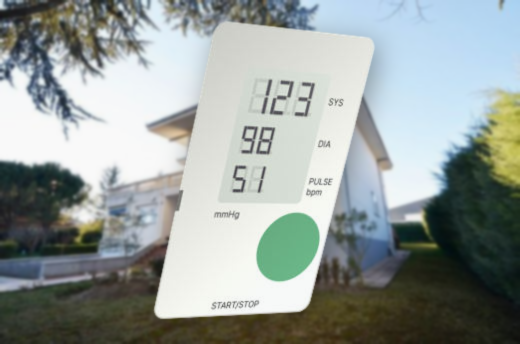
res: 98; mmHg
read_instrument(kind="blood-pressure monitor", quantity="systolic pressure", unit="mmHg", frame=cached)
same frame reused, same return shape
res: 123; mmHg
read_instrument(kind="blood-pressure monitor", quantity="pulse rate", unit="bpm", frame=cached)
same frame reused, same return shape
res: 51; bpm
